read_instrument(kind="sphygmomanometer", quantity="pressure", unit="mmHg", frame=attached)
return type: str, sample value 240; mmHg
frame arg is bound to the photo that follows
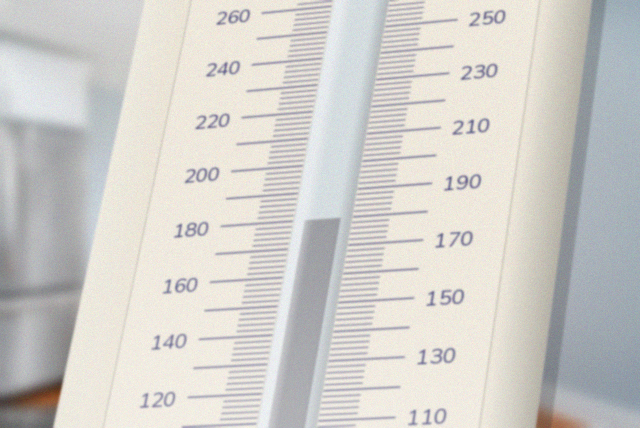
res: 180; mmHg
